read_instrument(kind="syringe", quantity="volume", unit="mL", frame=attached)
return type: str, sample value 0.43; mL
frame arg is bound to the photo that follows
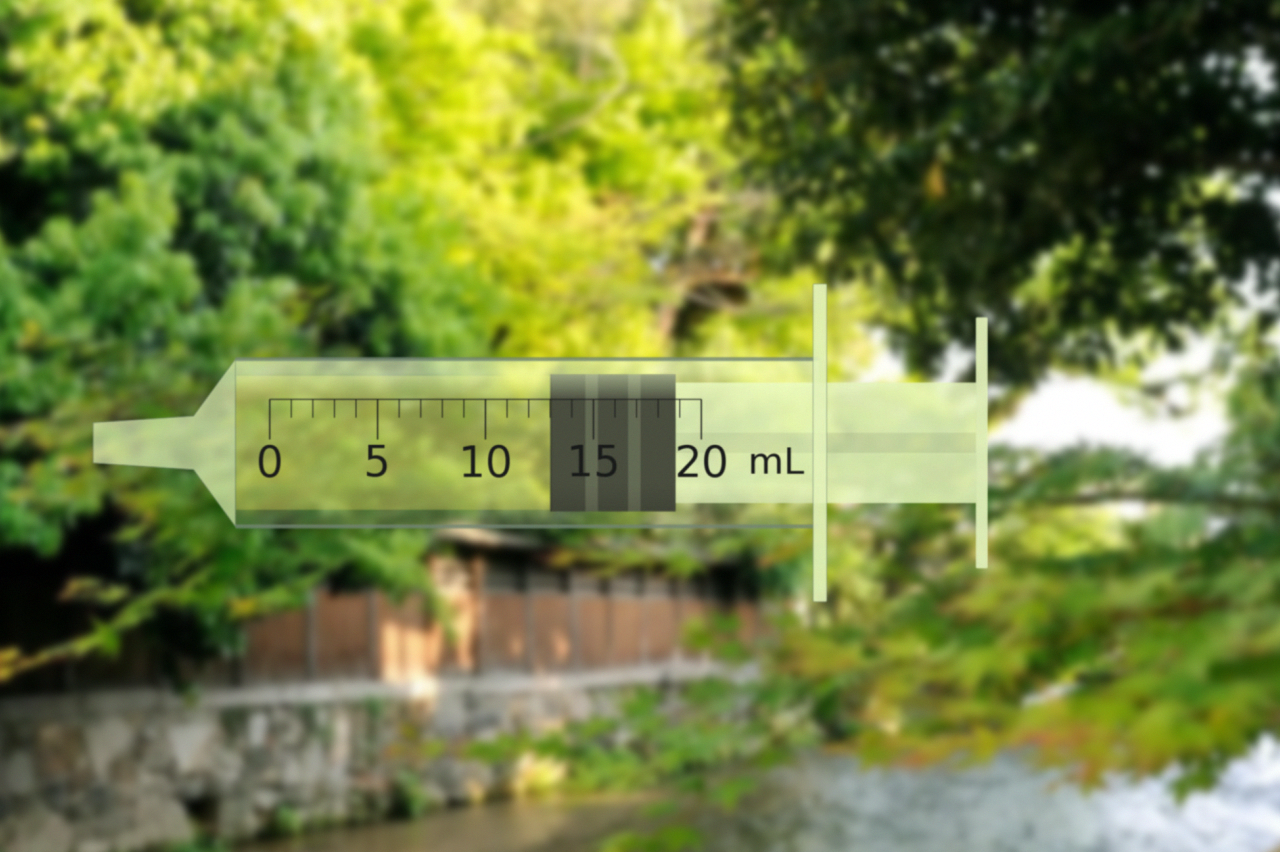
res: 13; mL
